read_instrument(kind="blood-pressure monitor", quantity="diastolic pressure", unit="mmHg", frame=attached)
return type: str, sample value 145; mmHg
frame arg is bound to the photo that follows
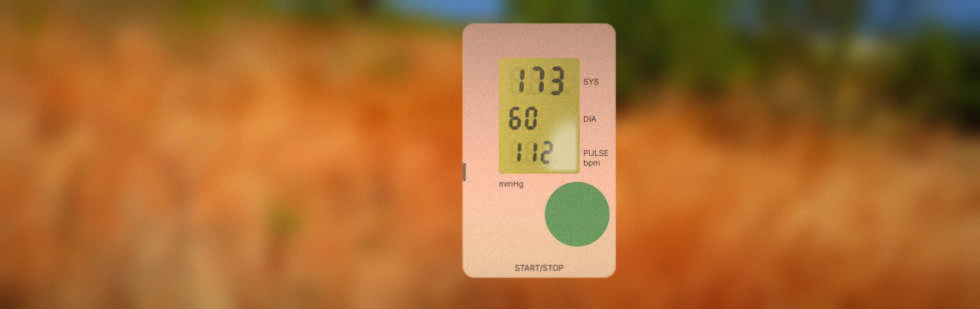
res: 60; mmHg
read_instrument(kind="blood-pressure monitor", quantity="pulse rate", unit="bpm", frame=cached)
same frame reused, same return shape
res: 112; bpm
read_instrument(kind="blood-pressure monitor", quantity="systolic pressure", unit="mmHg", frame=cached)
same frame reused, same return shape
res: 173; mmHg
